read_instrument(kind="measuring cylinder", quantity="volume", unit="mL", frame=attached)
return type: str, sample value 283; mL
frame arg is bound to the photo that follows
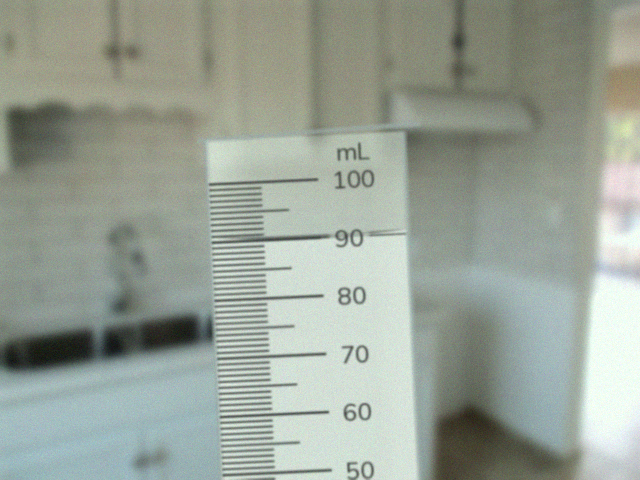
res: 90; mL
